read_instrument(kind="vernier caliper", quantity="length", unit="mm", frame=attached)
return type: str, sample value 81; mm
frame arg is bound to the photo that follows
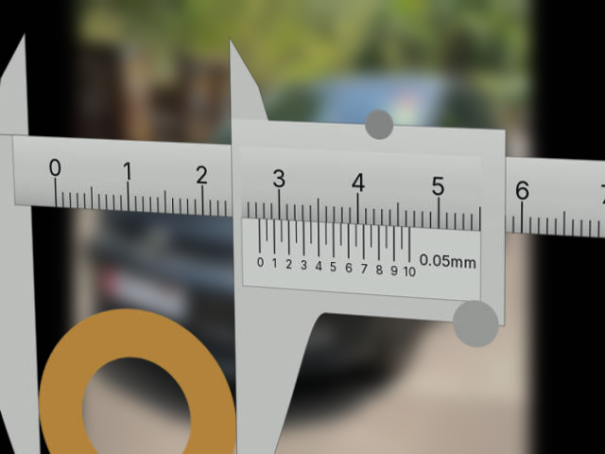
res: 27.4; mm
